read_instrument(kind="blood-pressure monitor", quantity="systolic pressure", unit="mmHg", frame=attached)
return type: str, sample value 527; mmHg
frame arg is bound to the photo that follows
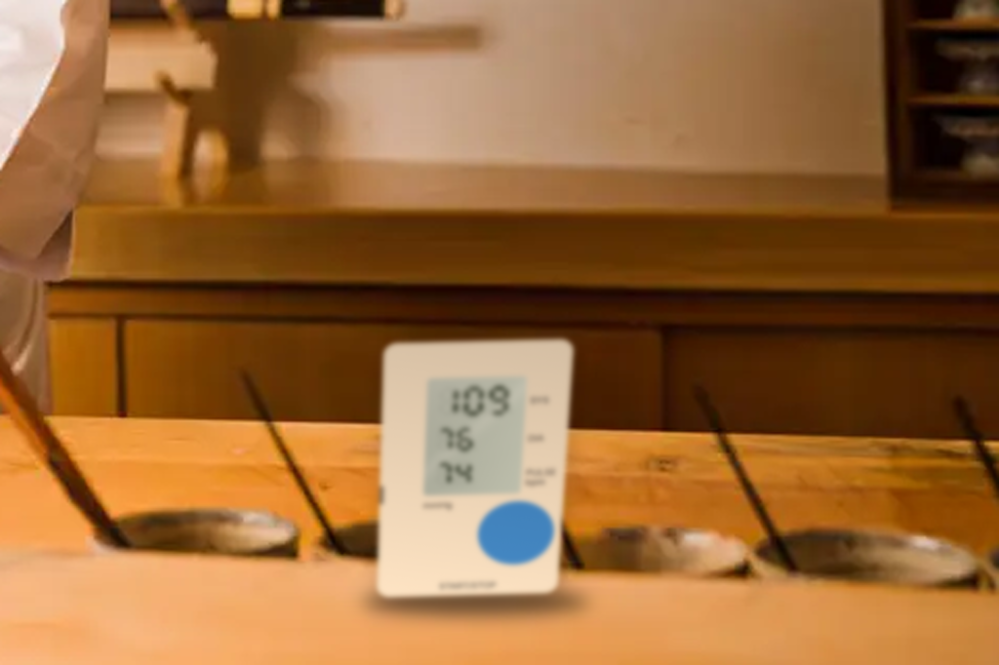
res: 109; mmHg
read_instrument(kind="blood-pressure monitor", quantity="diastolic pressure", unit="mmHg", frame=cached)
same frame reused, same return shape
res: 76; mmHg
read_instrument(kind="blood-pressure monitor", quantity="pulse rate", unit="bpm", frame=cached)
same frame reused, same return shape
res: 74; bpm
